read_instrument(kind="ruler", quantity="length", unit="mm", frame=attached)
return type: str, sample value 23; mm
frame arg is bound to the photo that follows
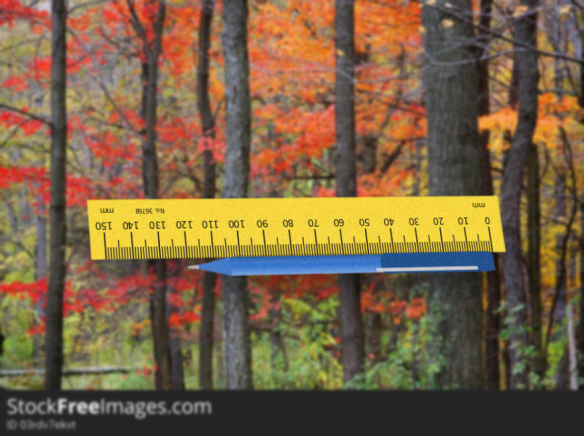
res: 120; mm
